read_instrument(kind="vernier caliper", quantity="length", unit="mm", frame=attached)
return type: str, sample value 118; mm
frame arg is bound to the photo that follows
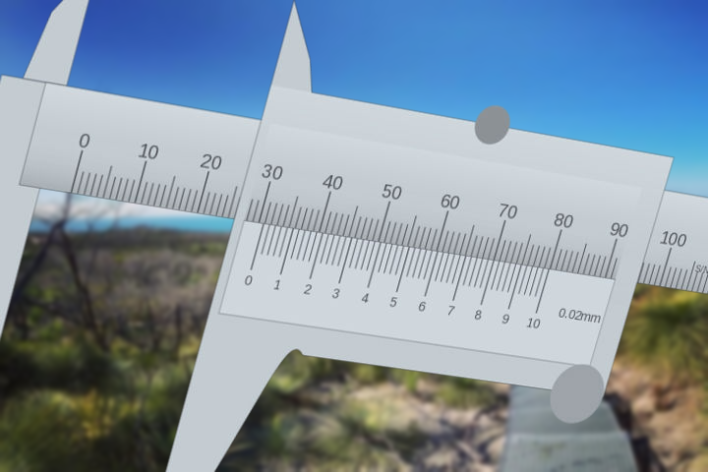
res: 30.8; mm
